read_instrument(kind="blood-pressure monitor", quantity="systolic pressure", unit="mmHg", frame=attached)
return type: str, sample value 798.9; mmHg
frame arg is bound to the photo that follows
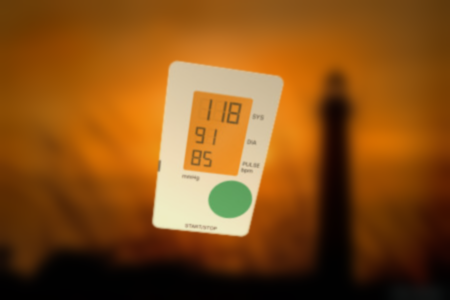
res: 118; mmHg
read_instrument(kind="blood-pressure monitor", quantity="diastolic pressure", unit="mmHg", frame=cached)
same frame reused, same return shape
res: 91; mmHg
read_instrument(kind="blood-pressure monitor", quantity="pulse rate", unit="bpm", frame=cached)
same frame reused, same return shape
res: 85; bpm
